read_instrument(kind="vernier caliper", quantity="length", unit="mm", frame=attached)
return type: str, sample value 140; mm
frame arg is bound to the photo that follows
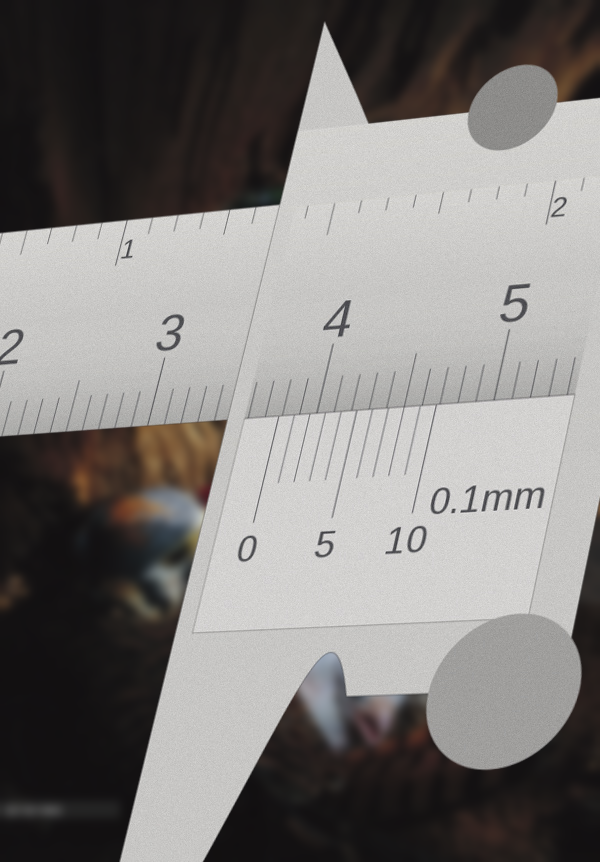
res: 37.8; mm
